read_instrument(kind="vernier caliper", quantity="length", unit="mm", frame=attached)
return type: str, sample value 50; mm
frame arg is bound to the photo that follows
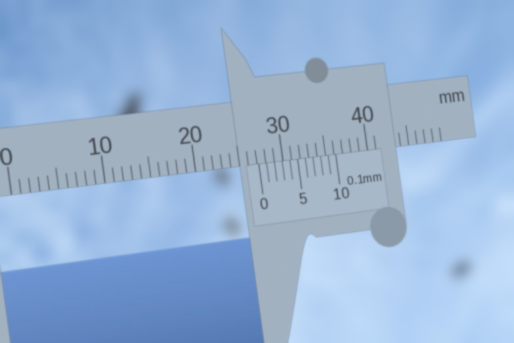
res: 27.2; mm
